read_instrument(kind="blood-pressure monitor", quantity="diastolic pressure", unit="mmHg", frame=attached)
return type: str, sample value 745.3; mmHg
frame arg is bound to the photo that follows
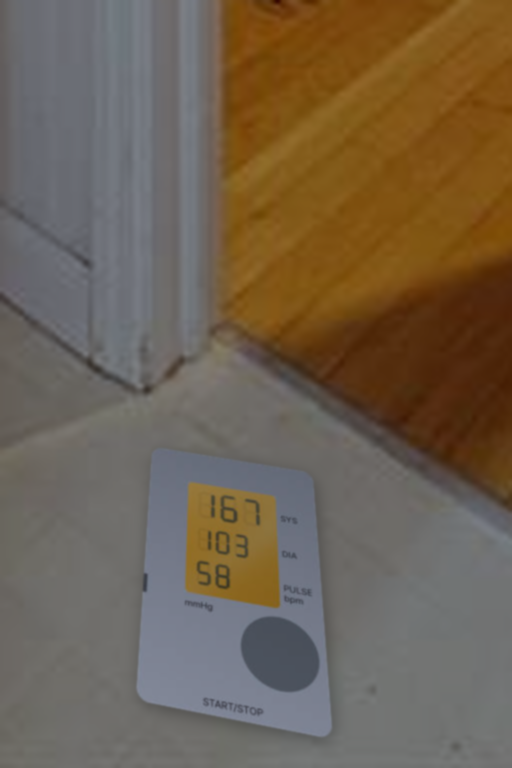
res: 103; mmHg
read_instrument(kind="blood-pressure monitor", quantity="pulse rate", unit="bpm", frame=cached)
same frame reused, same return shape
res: 58; bpm
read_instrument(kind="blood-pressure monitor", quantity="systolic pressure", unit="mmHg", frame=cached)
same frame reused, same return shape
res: 167; mmHg
